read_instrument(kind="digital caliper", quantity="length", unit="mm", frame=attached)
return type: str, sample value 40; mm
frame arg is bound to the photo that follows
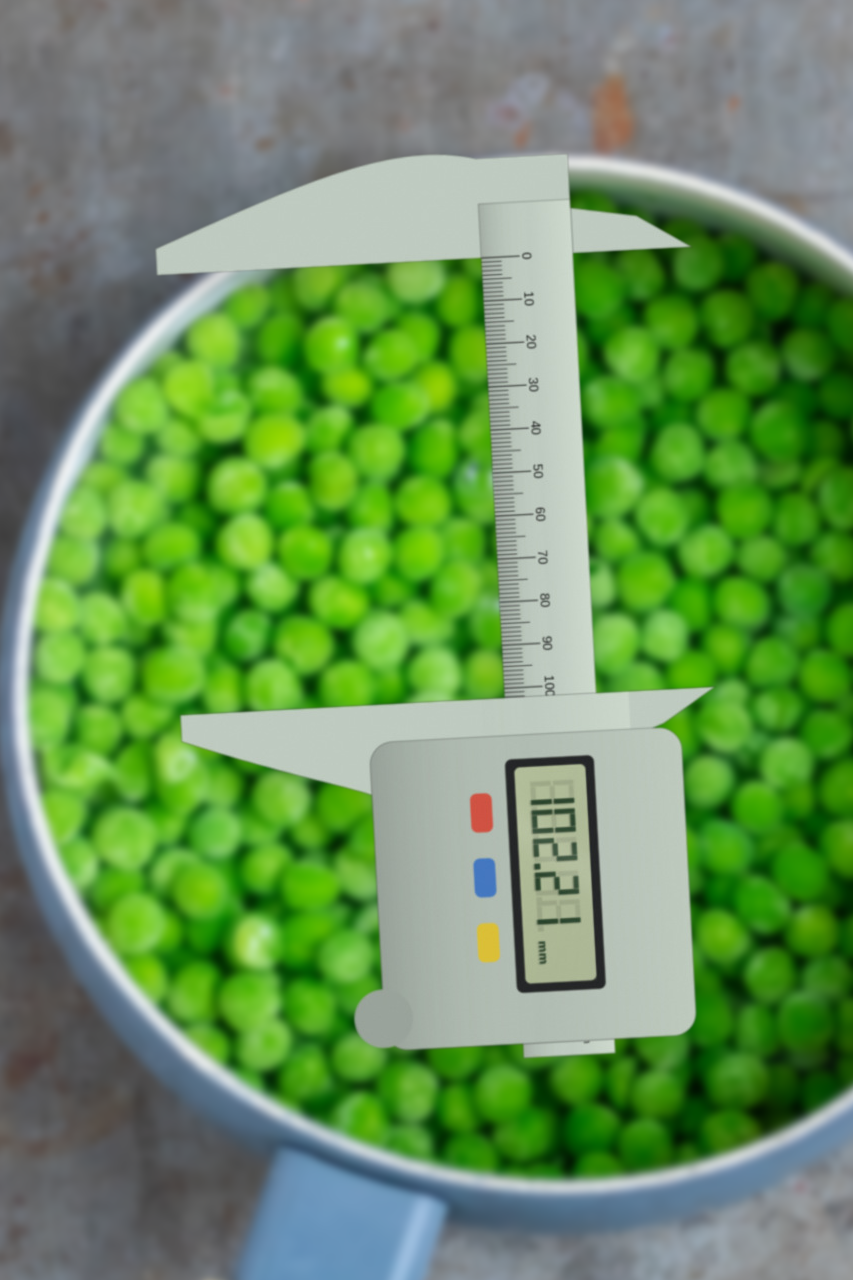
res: 102.21; mm
